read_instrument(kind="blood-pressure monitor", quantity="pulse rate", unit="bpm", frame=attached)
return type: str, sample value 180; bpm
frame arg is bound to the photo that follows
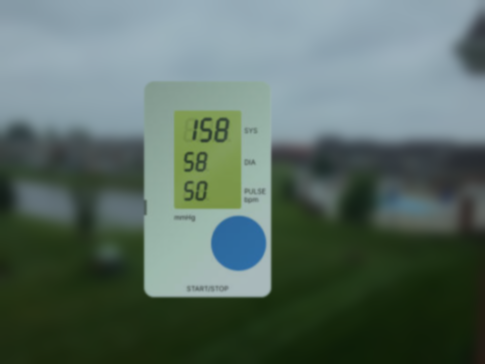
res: 50; bpm
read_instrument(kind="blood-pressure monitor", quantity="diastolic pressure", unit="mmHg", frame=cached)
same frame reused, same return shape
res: 58; mmHg
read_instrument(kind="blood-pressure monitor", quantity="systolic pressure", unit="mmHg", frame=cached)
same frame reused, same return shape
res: 158; mmHg
